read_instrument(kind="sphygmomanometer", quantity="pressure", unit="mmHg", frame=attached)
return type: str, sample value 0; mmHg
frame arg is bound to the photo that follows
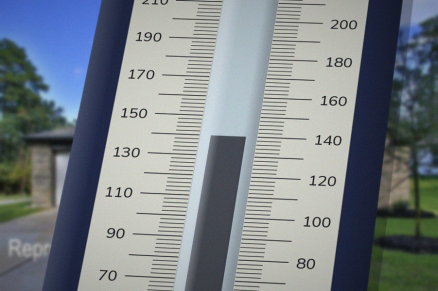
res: 140; mmHg
